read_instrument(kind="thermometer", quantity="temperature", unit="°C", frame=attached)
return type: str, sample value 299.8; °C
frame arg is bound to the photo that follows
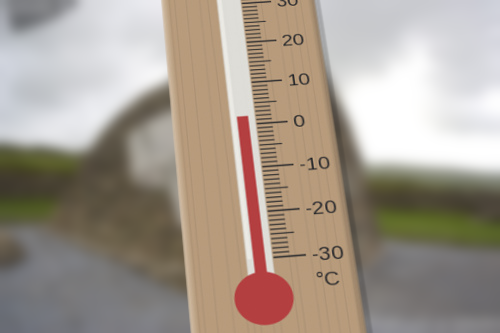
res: 2; °C
